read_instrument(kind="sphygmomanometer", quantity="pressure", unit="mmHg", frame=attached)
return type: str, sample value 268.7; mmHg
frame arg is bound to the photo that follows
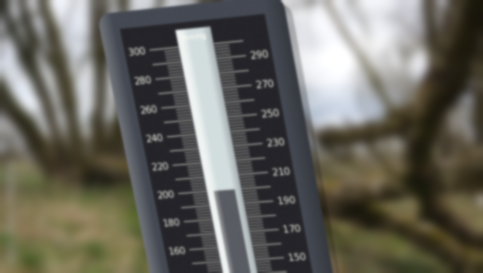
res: 200; mmHg
